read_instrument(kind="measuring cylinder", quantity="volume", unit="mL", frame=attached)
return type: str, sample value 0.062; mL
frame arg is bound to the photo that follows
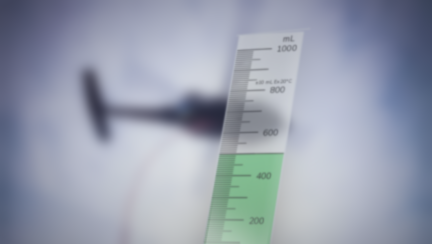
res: 500; mL
